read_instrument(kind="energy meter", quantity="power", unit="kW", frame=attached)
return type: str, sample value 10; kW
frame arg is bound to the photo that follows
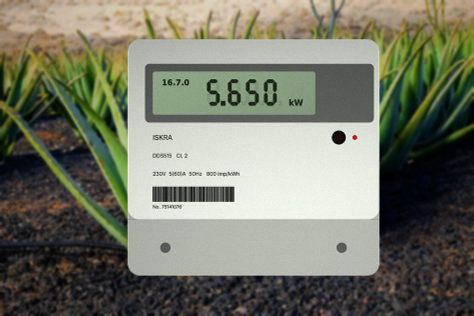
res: 5.650; kW
